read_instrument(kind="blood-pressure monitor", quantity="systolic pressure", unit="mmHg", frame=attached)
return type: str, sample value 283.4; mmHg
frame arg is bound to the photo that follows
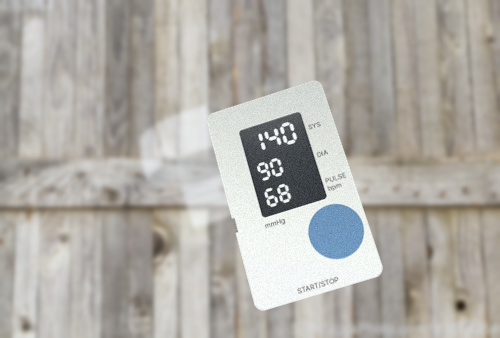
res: 140; mmHg
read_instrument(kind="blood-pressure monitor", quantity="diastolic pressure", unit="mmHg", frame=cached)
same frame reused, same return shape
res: 90; mmHg
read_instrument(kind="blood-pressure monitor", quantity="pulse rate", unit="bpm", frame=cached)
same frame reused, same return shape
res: 68; bpm
